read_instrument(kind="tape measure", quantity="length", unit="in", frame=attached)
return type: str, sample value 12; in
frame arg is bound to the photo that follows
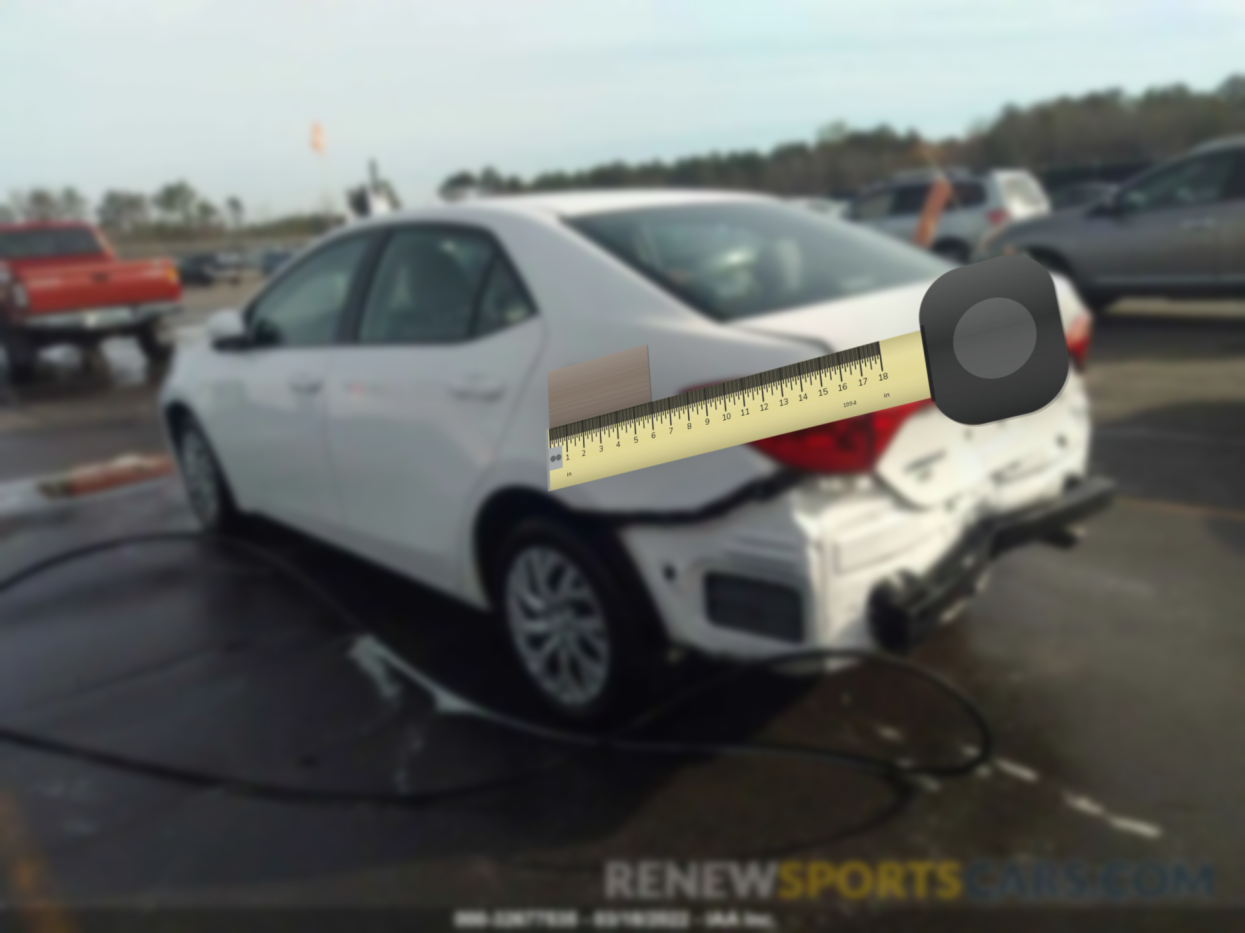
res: 6; in
